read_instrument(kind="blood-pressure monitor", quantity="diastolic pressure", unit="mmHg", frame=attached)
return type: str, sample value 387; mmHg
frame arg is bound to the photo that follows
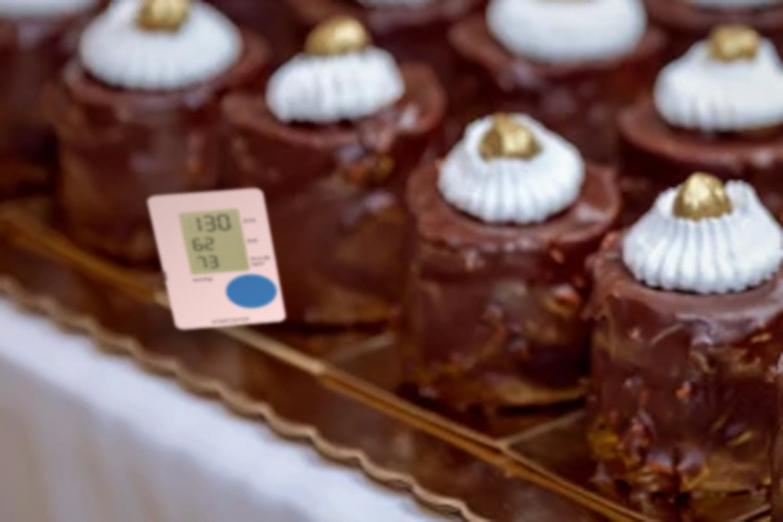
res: 62; mmHg
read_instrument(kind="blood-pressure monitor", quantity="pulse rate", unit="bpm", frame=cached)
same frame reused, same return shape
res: 73; bpm
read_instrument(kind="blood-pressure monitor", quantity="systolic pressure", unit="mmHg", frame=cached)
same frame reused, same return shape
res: 130; mmHg
